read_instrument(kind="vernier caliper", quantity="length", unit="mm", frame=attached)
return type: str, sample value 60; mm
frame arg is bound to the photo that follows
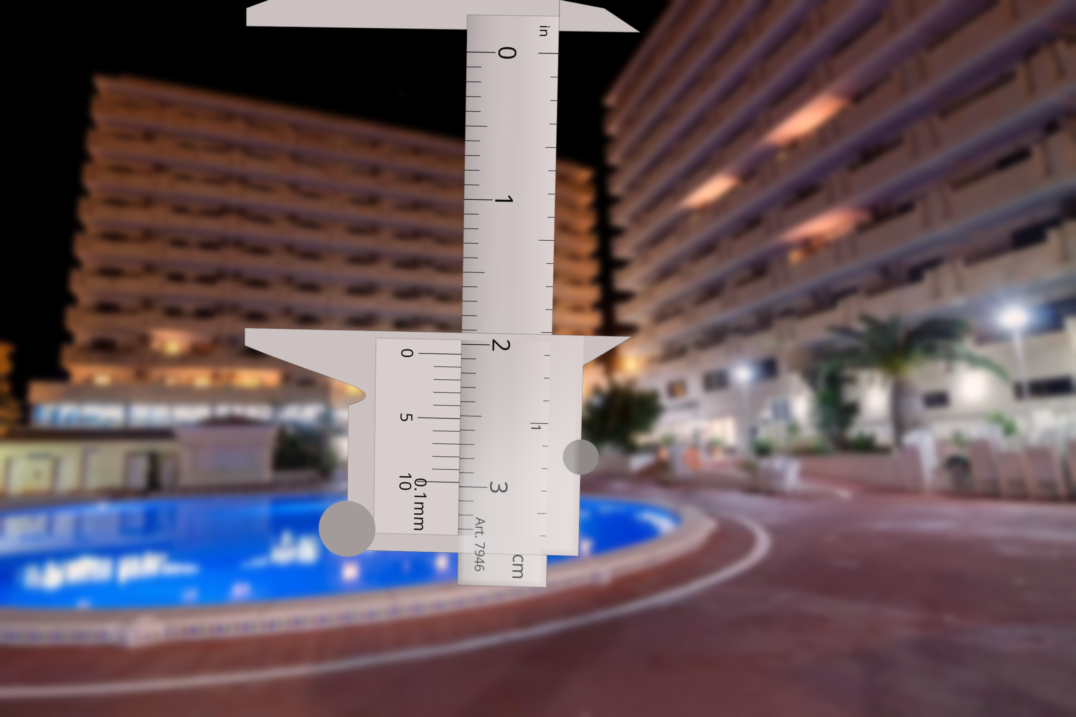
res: 20.7; mm
